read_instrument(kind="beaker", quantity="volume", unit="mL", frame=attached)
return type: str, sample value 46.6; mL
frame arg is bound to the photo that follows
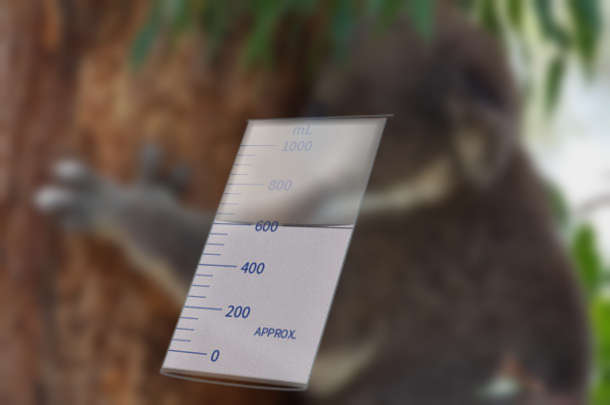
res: 600; mL
